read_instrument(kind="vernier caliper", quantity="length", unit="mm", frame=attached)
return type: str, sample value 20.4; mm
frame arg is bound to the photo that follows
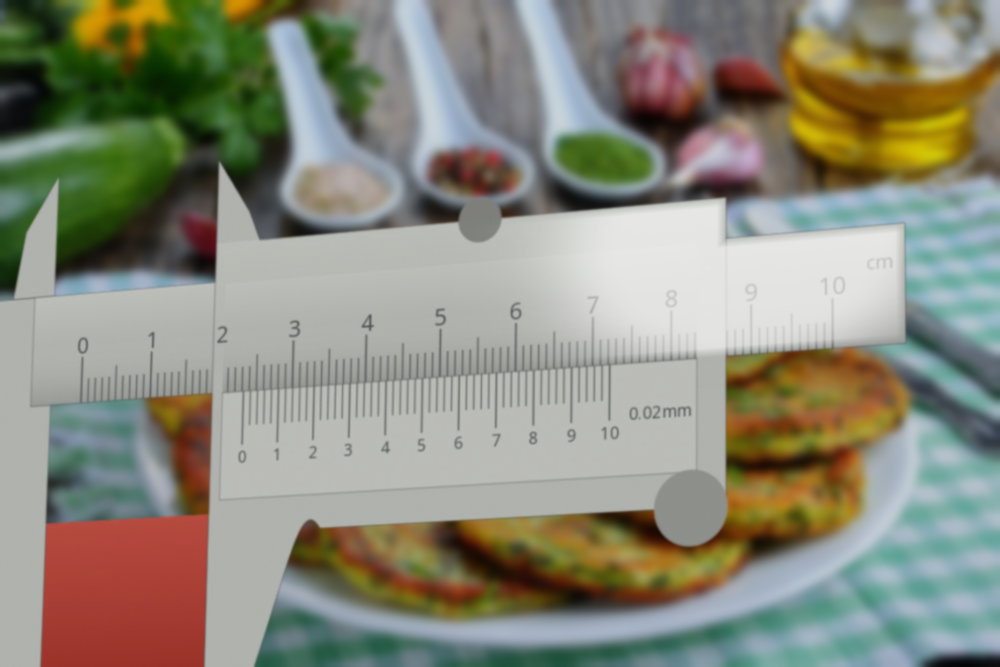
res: 23.2; mm
